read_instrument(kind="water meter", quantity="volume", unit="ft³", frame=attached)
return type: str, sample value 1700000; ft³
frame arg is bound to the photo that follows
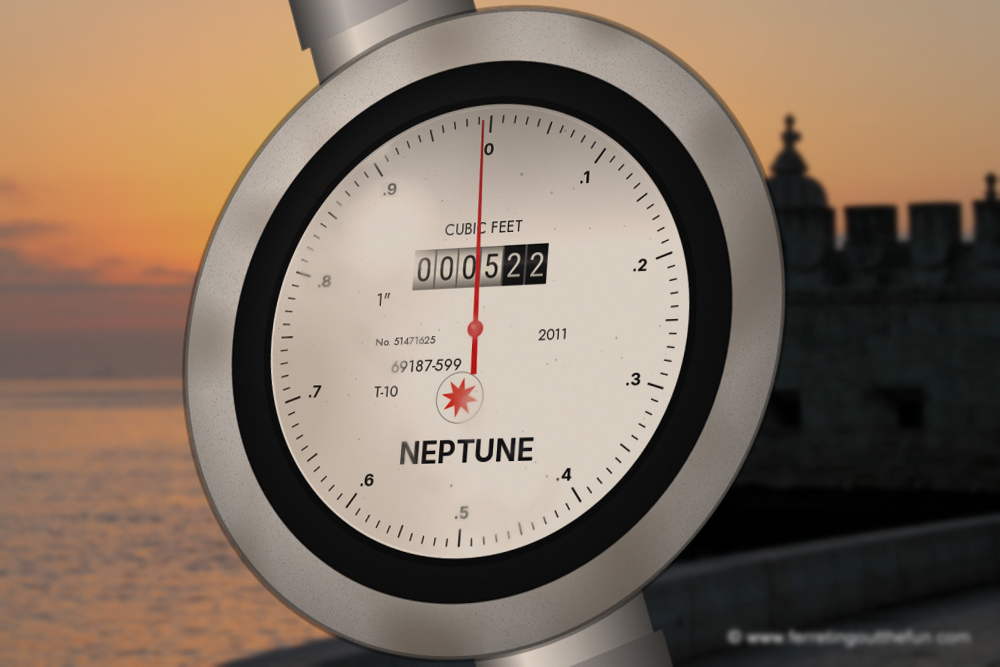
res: 521.99; ft³
